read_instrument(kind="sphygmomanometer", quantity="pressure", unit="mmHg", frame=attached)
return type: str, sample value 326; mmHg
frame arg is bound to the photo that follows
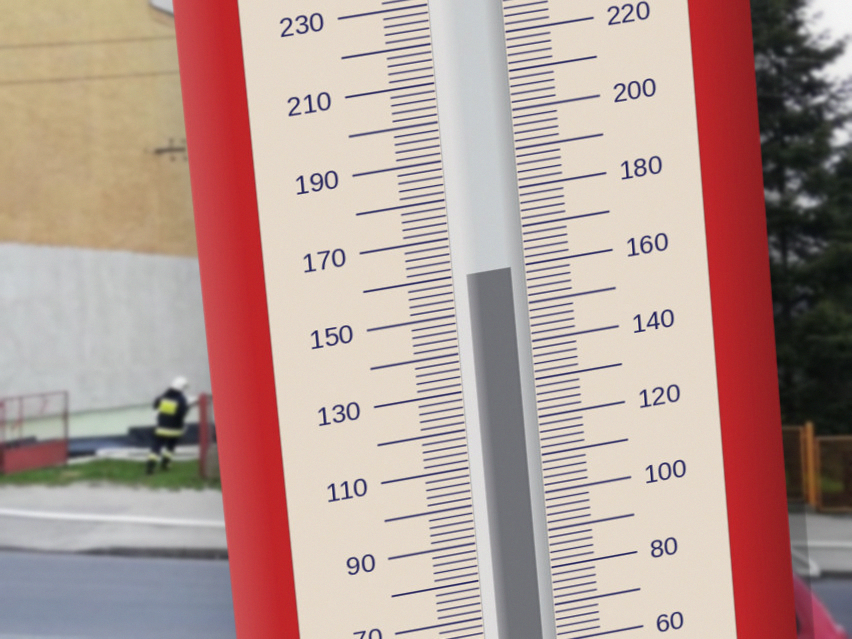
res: 160; mmHg
